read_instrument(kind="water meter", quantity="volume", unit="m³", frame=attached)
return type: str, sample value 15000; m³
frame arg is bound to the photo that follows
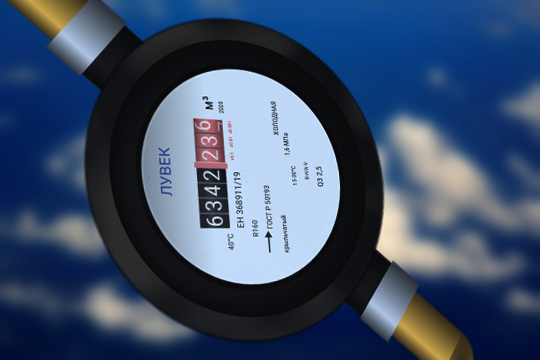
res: 6342.236; m³
